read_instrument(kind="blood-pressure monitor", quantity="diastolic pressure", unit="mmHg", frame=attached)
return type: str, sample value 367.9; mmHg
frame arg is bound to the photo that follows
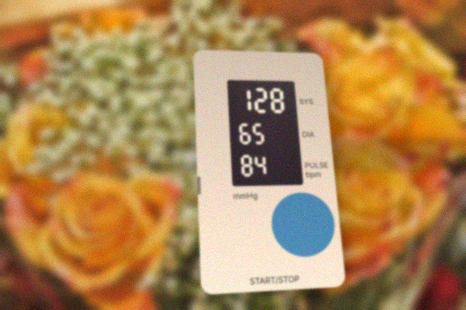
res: 65; mmHg
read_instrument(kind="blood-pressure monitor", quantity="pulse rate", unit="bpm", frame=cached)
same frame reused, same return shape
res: 84; bpm
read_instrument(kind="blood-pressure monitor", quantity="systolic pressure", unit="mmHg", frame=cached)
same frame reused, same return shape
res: 128; mmHg
